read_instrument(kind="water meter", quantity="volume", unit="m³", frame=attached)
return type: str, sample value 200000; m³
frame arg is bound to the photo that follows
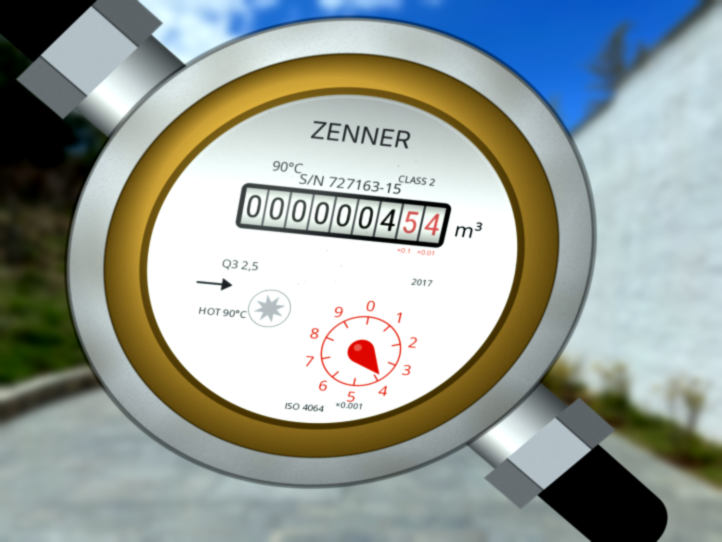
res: 4.543; m³
